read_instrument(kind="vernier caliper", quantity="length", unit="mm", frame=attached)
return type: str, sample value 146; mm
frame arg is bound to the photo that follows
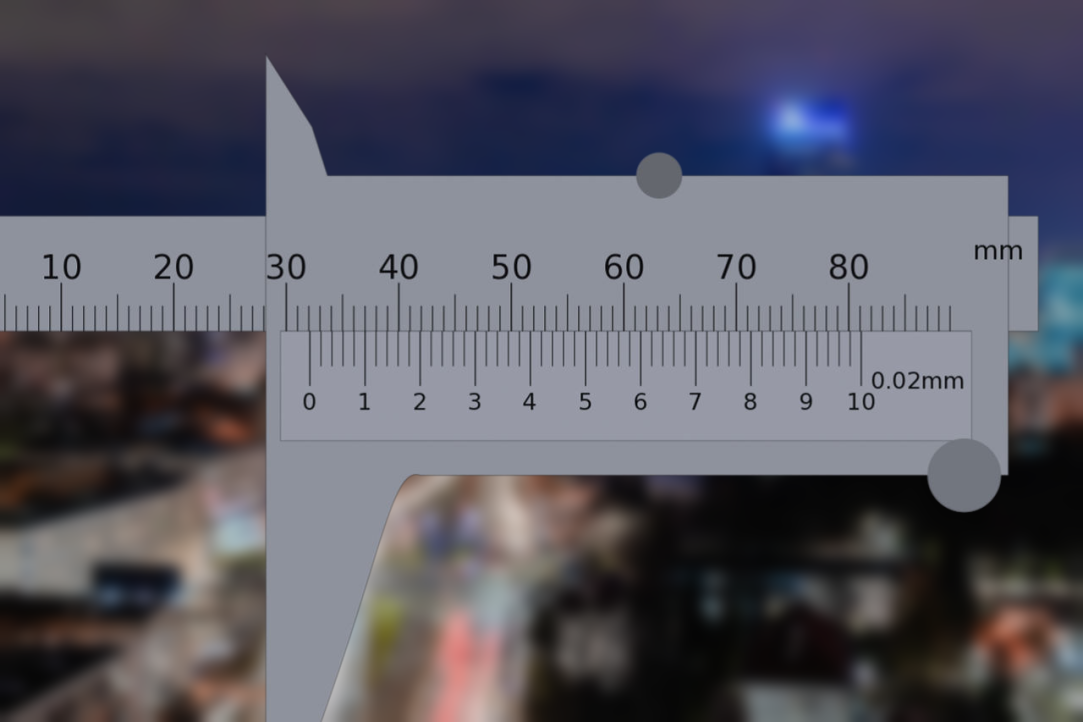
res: 32.1; mm
